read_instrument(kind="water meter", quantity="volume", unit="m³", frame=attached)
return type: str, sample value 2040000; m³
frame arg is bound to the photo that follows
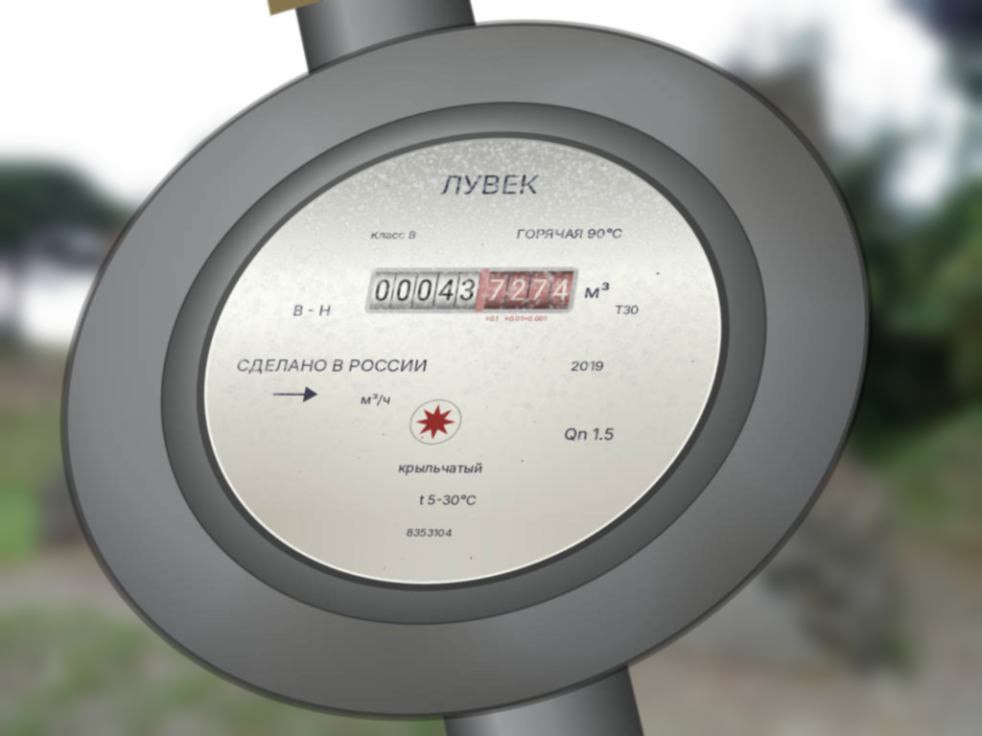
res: 43.7274; m³
